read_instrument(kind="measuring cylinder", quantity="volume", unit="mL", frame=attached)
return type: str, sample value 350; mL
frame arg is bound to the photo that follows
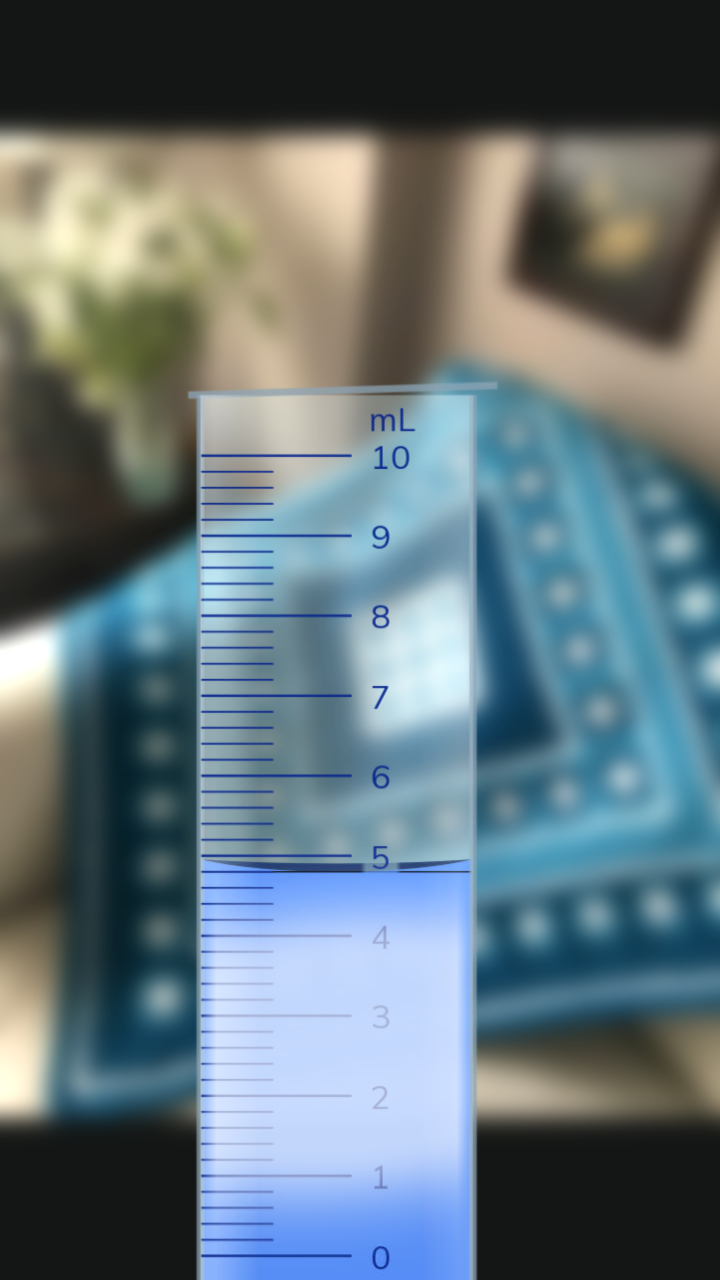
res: 4.8; mL
